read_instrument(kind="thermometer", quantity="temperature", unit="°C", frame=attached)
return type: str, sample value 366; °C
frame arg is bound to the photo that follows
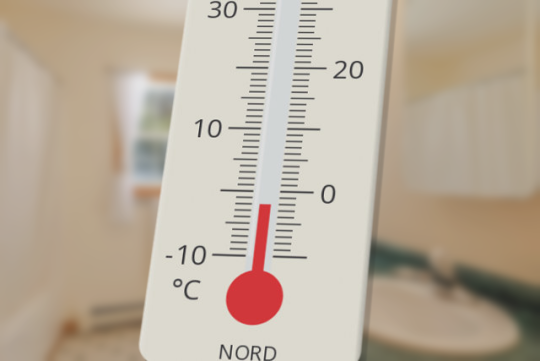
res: -2; °C
